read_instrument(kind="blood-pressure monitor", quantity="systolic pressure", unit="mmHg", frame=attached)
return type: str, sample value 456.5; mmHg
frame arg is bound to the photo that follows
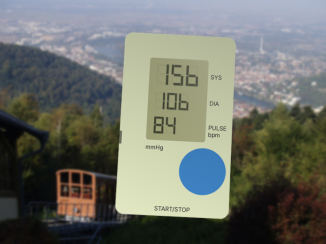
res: 156; mmHg
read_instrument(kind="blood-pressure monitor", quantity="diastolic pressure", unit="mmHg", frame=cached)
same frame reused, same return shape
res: 106; mmHg
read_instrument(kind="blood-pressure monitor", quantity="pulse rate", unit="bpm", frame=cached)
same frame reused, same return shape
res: 84; bpm
